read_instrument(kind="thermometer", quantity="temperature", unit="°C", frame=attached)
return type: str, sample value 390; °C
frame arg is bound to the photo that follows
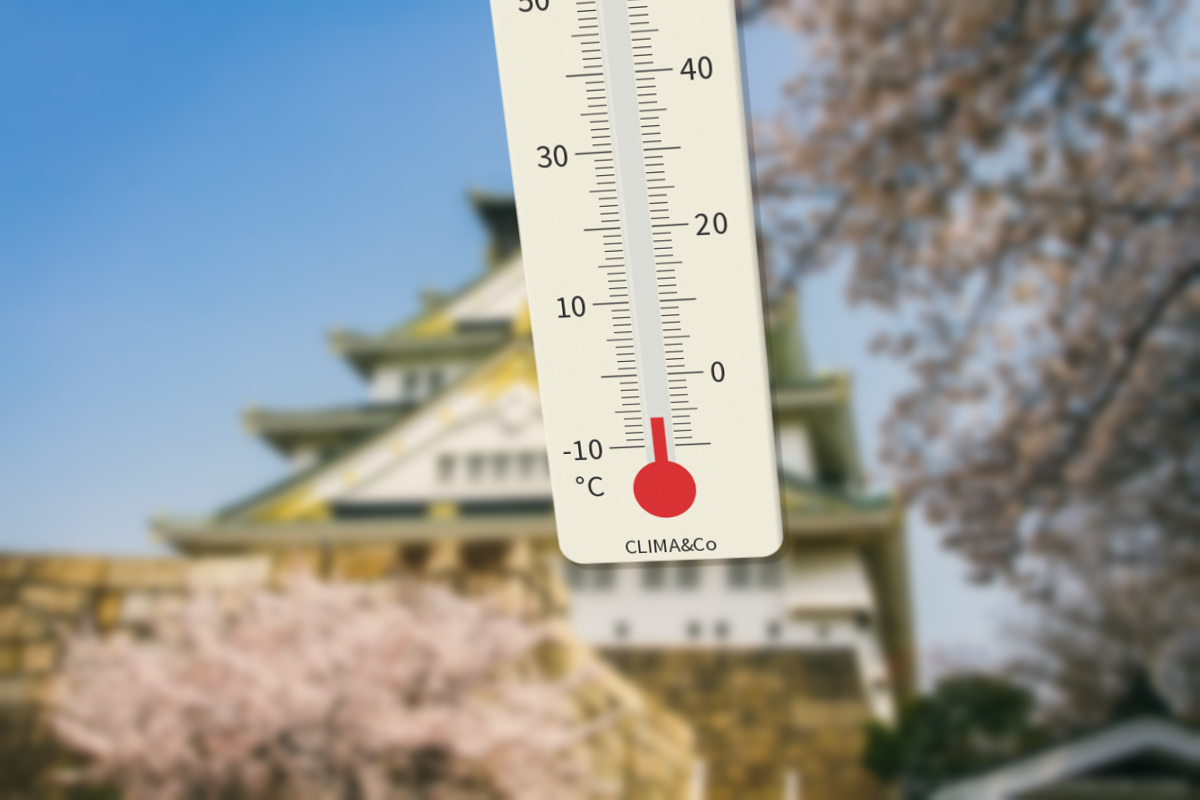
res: -6; °C
